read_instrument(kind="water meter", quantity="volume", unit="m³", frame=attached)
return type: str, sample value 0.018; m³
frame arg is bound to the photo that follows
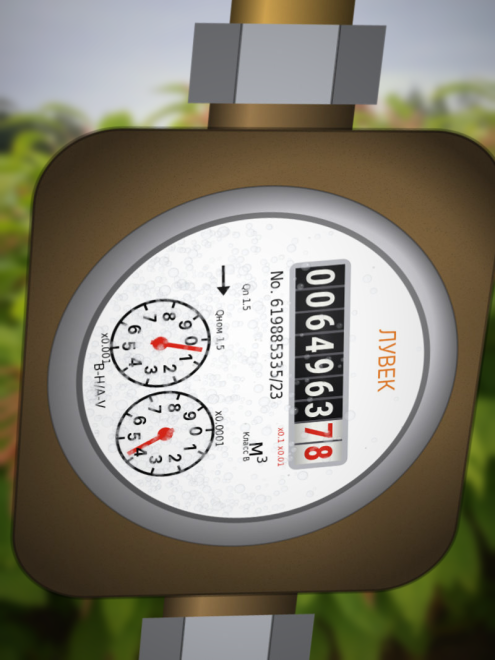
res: 64963.7804; m³
